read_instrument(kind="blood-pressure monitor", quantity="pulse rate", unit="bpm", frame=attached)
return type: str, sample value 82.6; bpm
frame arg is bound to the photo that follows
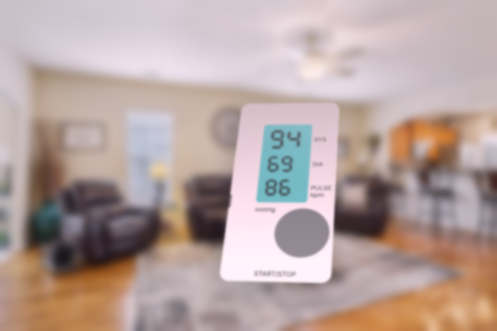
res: 86; bpm
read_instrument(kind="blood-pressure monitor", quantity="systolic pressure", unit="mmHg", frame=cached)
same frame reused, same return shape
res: 94; mmHg
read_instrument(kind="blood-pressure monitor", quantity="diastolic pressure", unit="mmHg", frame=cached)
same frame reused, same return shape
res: 69; mmHg
